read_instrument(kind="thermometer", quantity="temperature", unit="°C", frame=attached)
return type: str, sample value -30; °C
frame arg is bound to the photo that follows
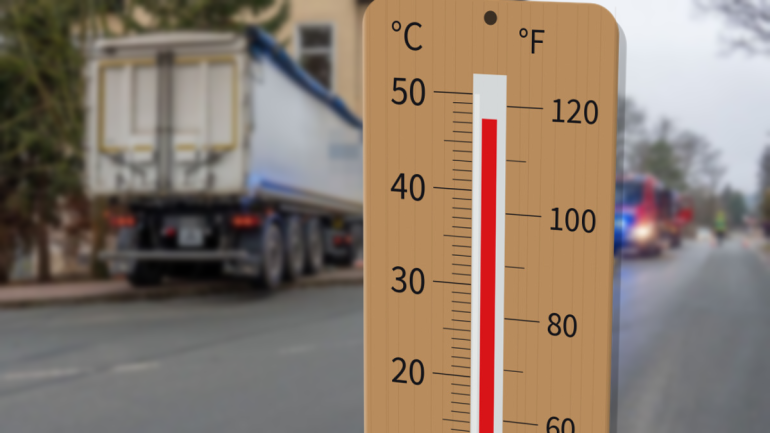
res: 47.5; °C
